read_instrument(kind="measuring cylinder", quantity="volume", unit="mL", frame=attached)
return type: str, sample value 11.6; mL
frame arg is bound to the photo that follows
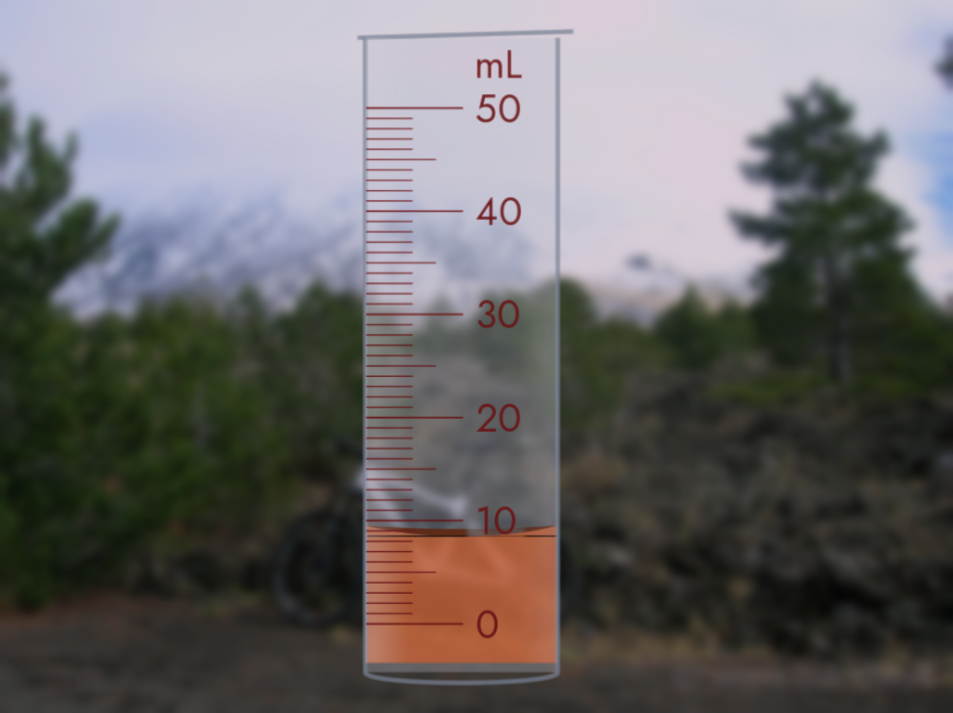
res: 8.5; mL
